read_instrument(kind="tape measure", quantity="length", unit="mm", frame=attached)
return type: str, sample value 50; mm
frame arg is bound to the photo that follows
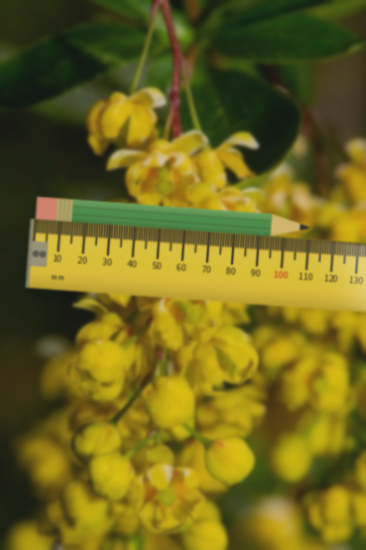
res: 110; mm
